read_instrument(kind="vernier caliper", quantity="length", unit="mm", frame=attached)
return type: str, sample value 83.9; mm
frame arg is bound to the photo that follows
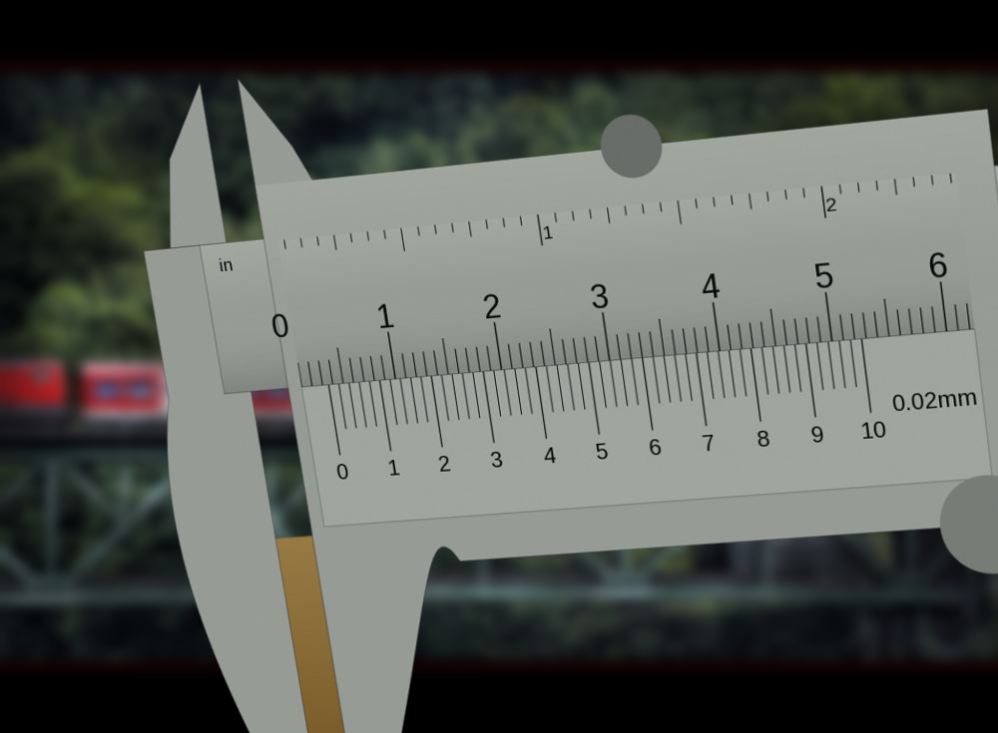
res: 3.6; mm
